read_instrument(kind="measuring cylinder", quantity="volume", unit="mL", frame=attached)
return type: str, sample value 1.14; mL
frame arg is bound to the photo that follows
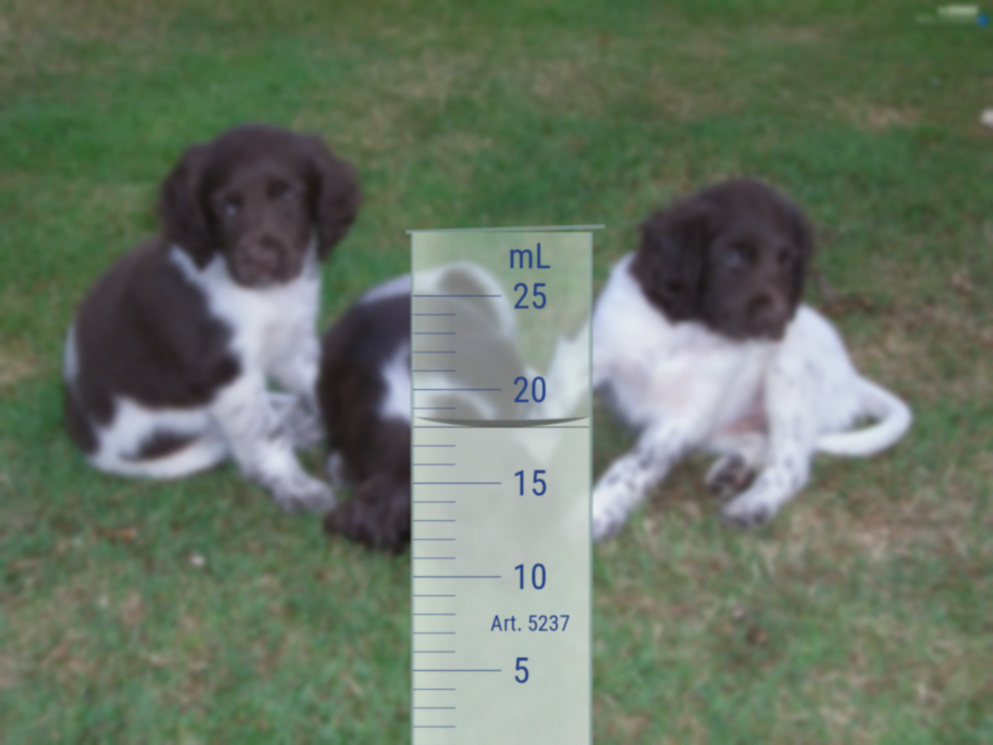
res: 18; mL
